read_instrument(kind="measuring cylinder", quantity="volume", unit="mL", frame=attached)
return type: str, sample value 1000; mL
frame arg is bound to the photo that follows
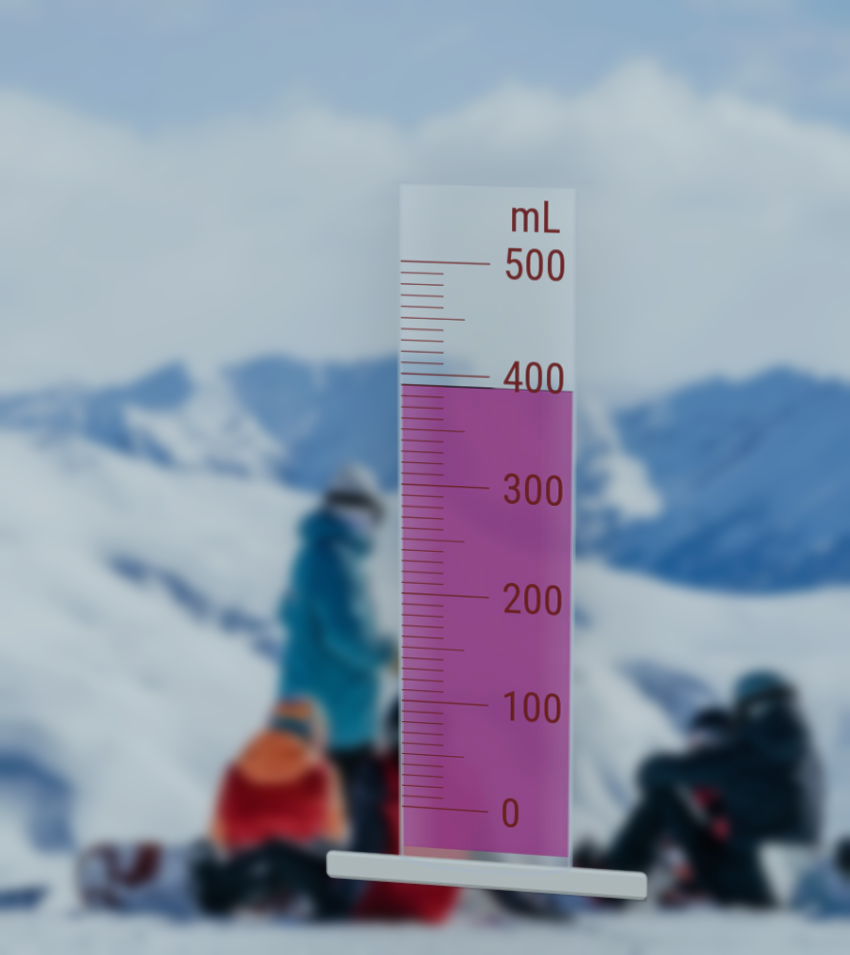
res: 390; mL
